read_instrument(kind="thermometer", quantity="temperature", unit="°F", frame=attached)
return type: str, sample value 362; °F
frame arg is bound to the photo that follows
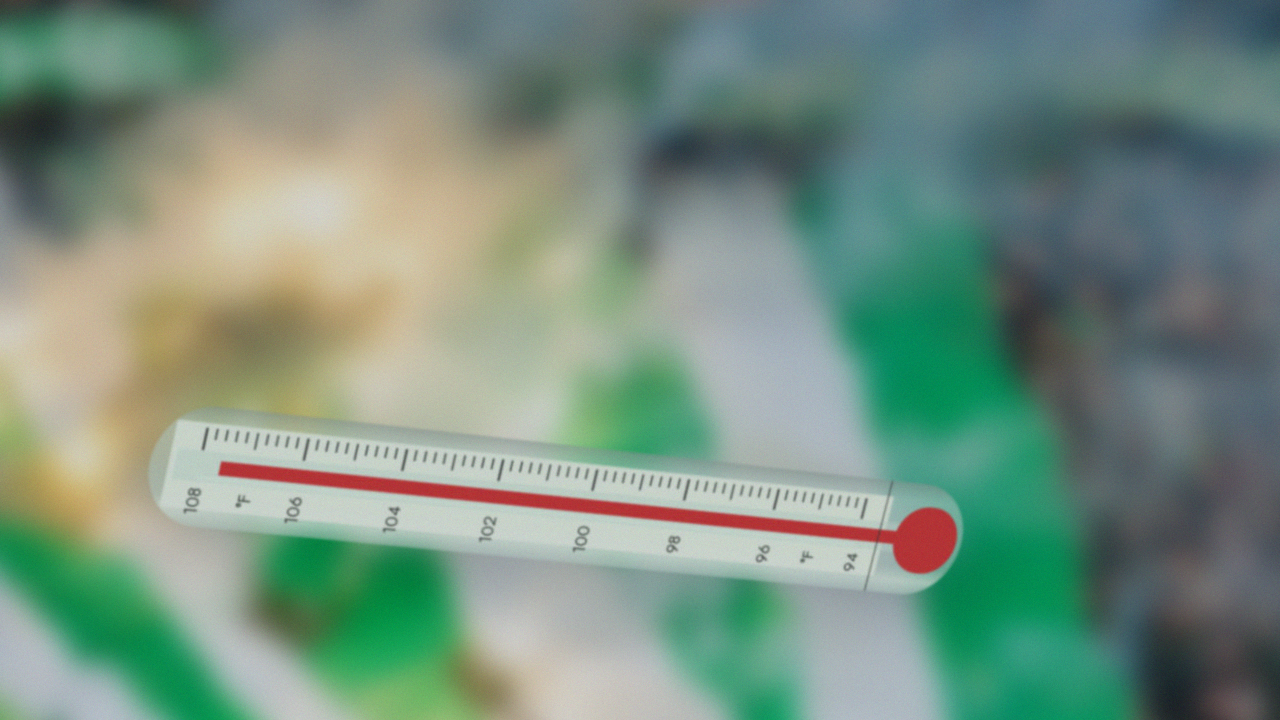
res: 107.6; °F
